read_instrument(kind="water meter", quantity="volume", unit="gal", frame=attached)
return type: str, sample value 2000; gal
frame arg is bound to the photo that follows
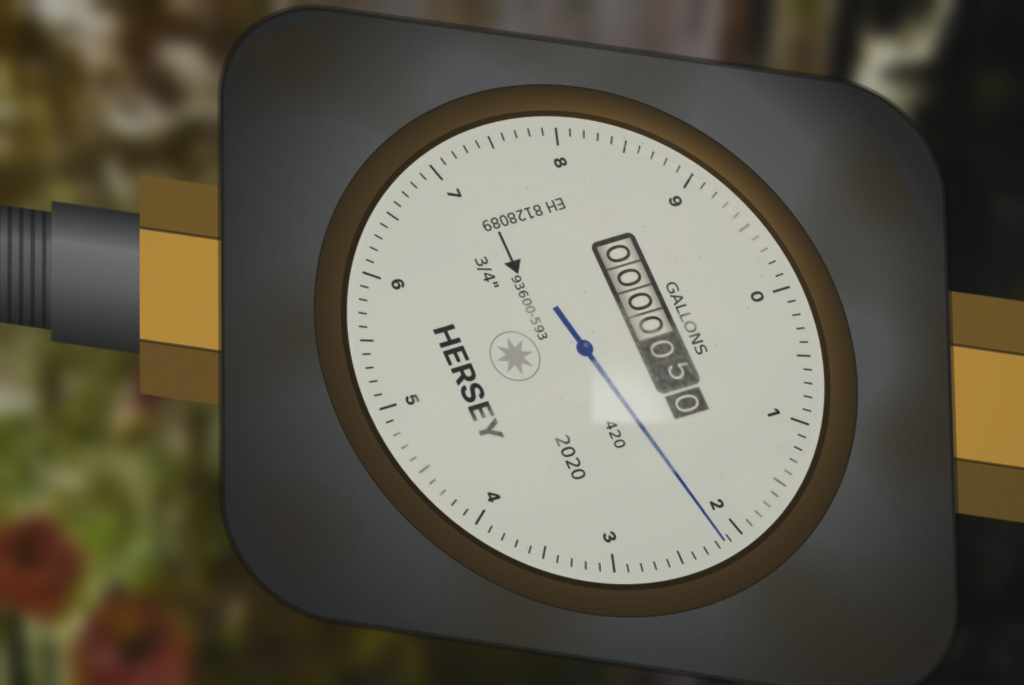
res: 52.1; gal
